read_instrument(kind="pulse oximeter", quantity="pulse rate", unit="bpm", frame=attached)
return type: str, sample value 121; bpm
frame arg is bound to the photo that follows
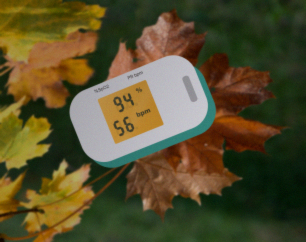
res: 56; bpm
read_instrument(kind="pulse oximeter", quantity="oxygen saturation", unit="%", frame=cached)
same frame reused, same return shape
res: 94; %
